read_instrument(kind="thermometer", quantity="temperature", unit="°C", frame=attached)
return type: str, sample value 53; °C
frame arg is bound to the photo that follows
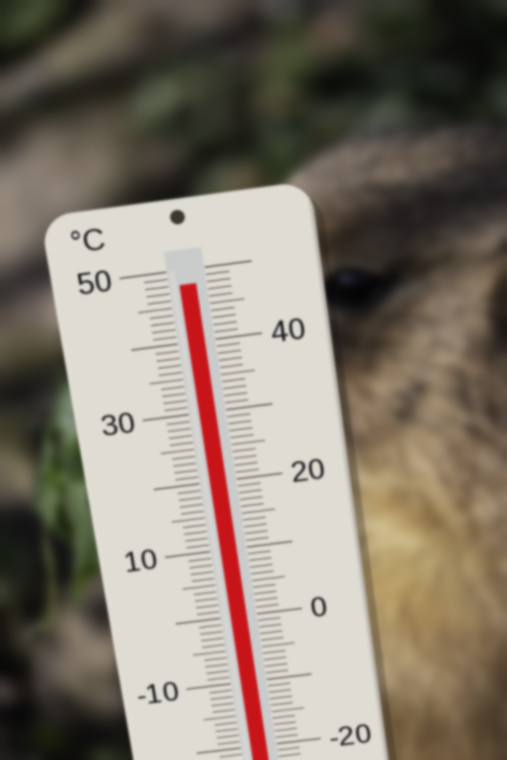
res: 48; °C
